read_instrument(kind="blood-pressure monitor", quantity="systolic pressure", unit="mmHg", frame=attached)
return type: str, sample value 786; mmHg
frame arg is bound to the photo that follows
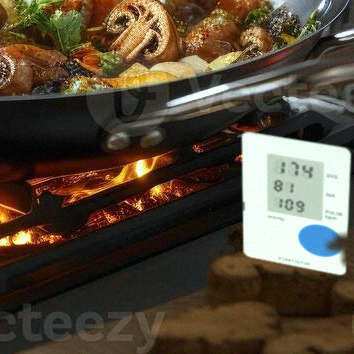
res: 174; mmHg
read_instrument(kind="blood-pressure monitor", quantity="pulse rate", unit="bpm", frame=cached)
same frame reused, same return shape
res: 109; bpm
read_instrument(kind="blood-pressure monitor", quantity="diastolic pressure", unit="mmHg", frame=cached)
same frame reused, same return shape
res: 81; mmHg
